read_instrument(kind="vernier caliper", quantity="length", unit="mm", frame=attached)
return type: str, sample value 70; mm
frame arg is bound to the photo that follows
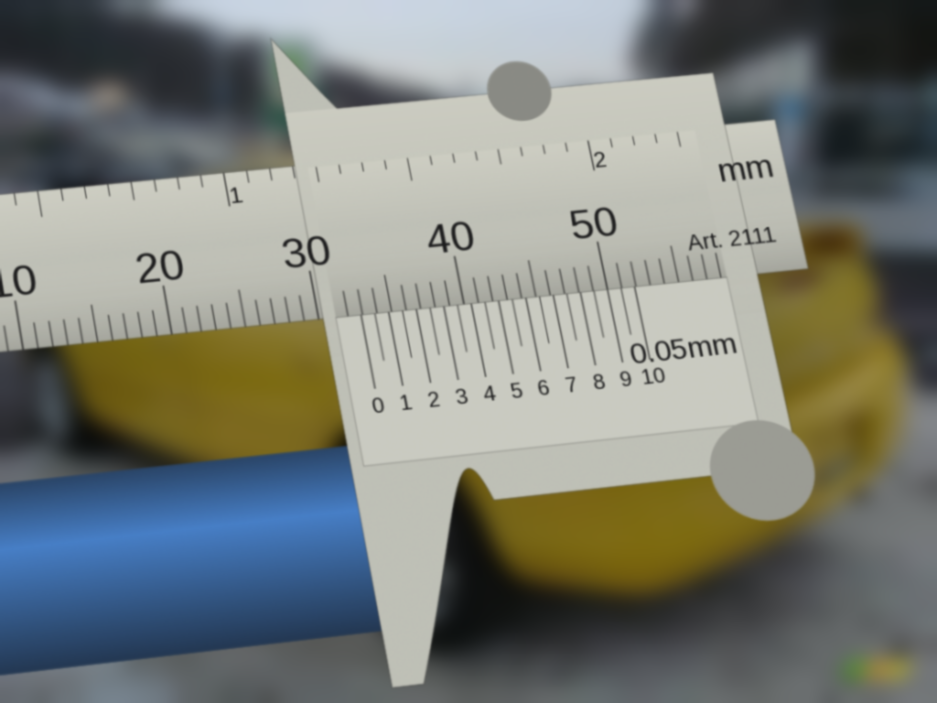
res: 32.9; mm
